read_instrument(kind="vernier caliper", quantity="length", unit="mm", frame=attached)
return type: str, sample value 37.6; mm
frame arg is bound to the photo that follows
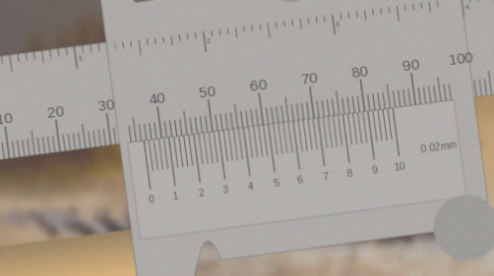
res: 36.5; mm
